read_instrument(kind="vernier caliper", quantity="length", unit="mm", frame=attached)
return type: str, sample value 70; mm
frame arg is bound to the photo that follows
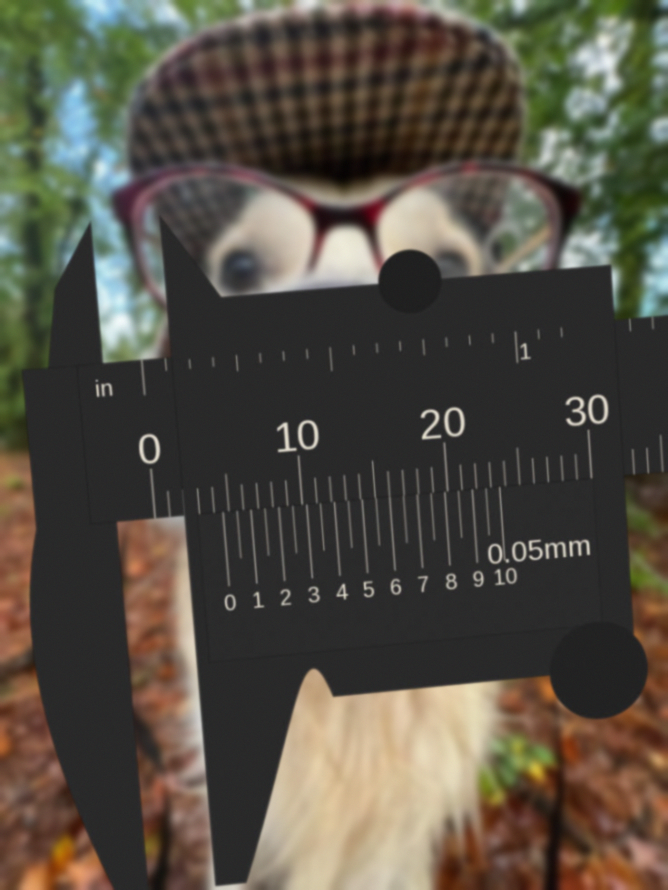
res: 4.6; mm
